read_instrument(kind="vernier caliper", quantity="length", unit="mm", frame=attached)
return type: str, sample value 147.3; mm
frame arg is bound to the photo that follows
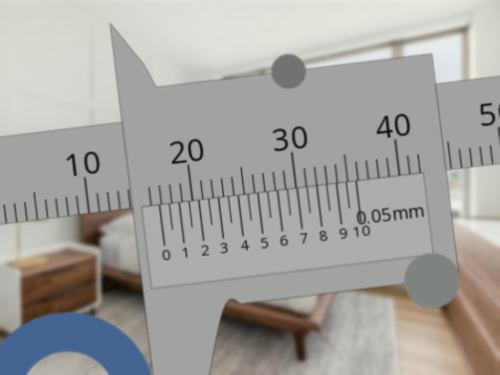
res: 16.8; mm
